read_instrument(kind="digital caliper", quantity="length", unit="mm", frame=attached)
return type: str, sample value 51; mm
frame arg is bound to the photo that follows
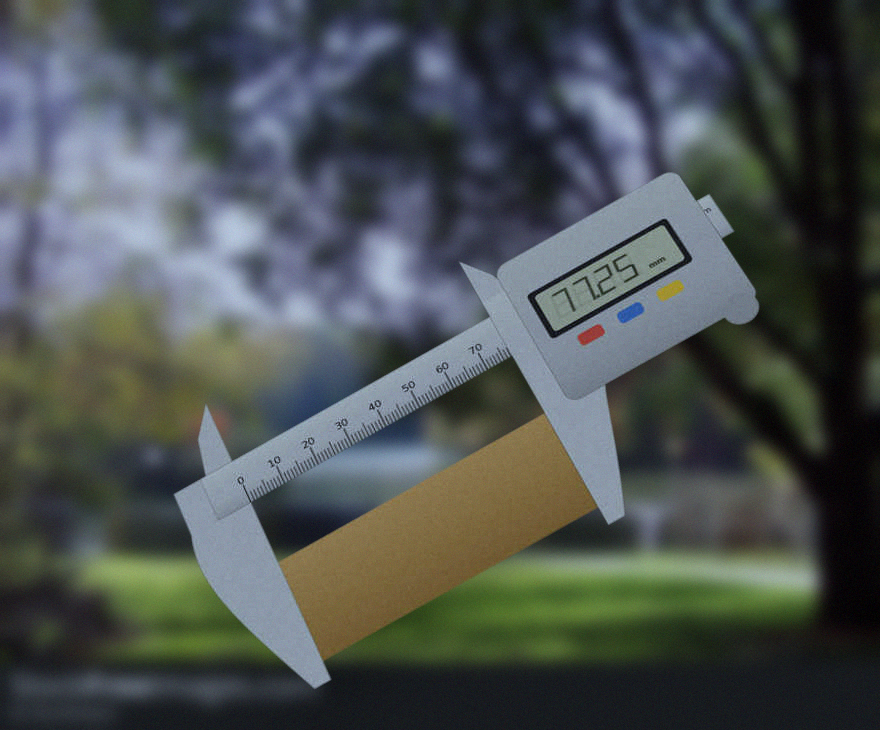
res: 77.25; mm
